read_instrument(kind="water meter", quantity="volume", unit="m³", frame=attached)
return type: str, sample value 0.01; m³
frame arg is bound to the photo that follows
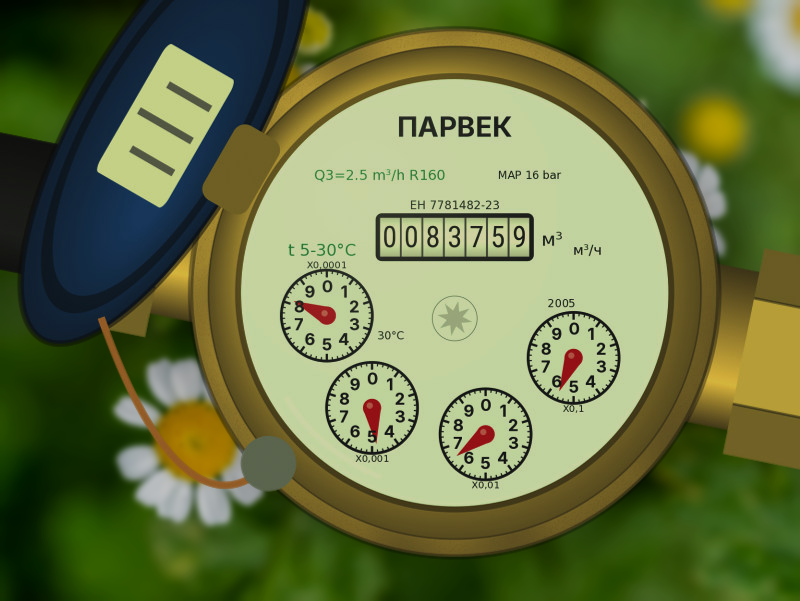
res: 83759.5648; m³
